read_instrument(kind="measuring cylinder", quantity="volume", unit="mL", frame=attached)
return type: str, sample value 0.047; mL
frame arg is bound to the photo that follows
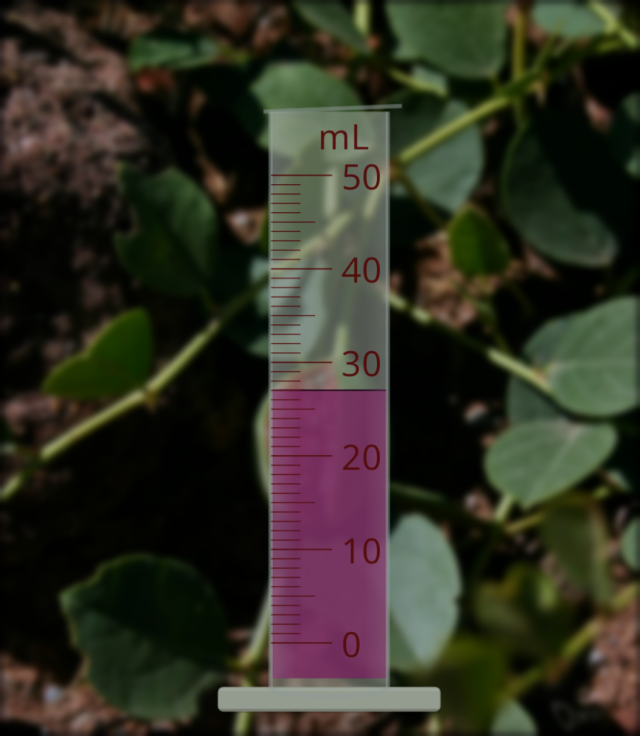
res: 27; mL
